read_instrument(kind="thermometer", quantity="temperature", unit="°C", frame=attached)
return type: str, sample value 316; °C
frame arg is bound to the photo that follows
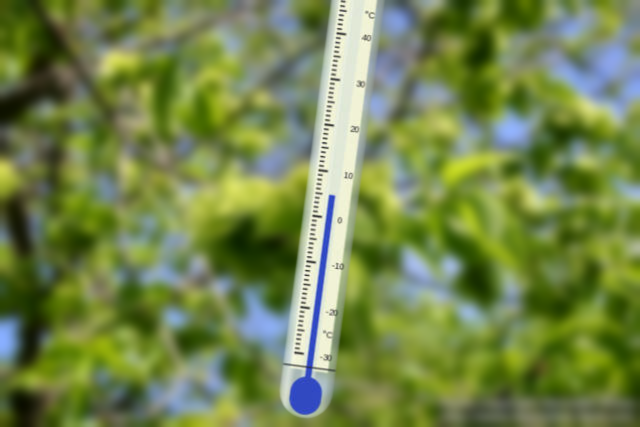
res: 5; °C
